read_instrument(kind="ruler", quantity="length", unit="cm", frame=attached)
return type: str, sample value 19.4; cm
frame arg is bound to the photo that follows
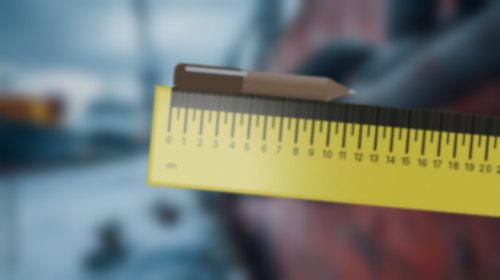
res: 11.5; cm
